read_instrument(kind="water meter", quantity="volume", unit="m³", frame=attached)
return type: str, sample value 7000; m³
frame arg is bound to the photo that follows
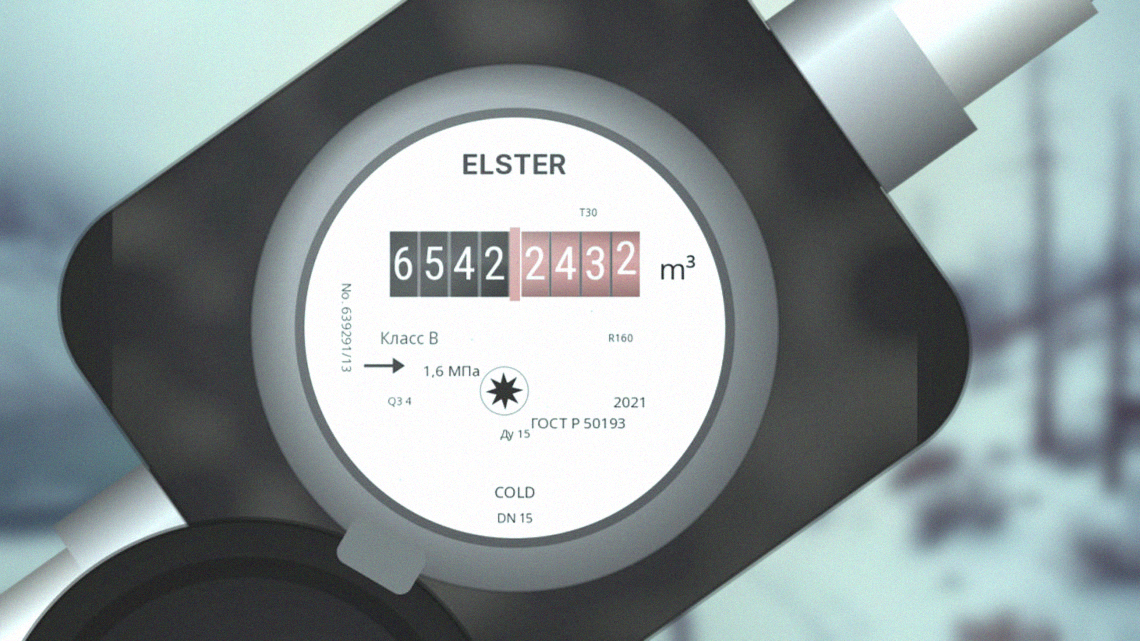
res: 6542.2432; m³
